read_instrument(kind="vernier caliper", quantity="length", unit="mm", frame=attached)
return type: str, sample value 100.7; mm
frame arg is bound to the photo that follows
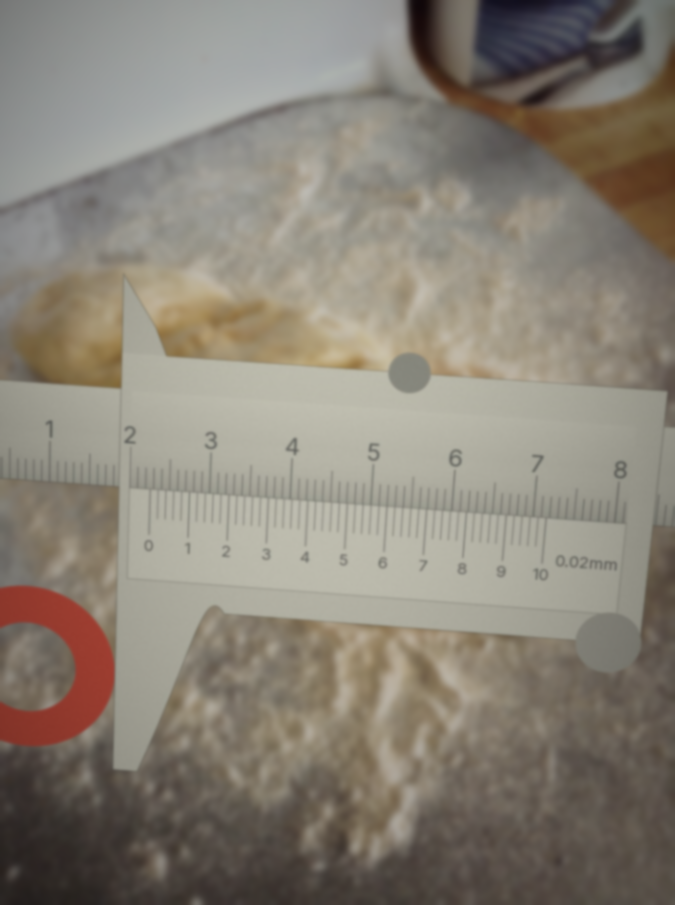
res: 22.6; mm
